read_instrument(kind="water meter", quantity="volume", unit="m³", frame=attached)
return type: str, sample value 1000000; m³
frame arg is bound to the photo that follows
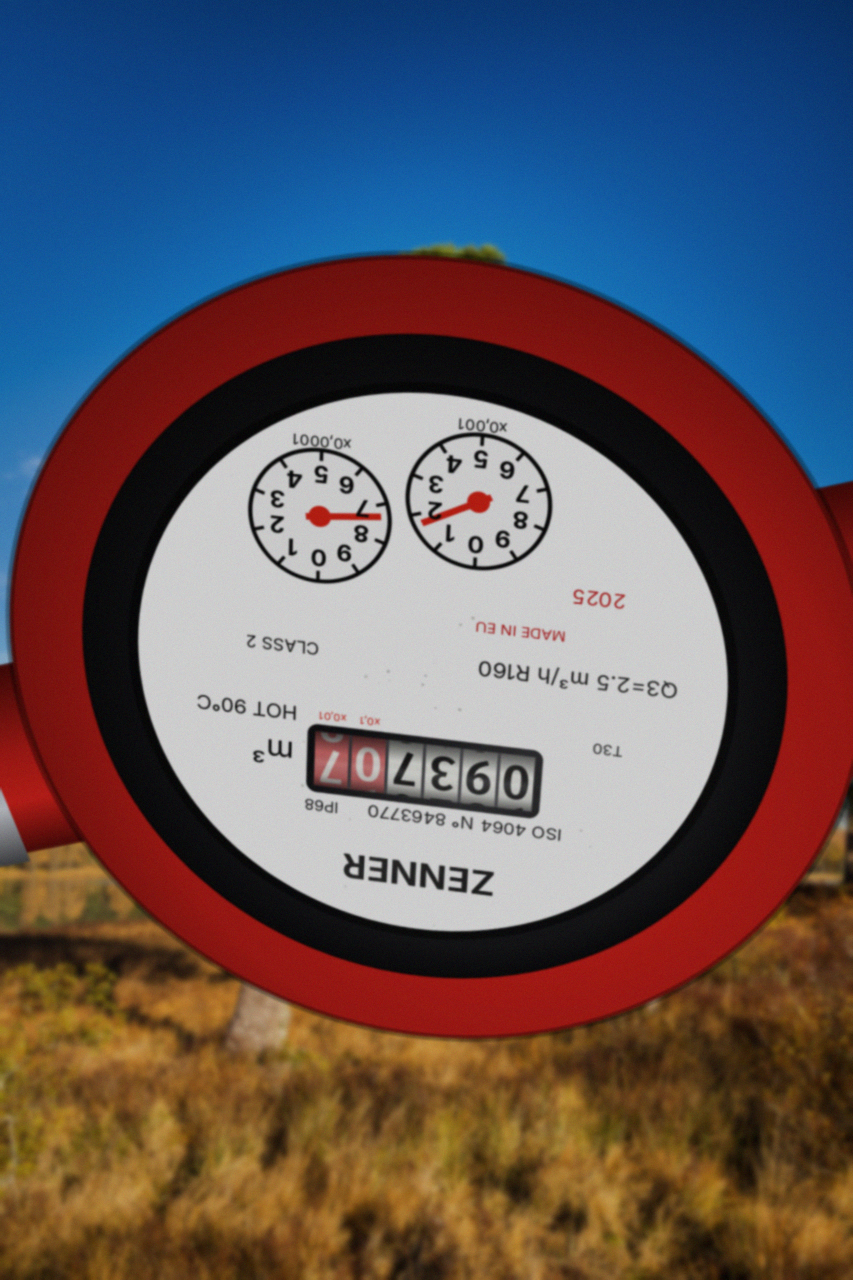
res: 937.0717; m³
